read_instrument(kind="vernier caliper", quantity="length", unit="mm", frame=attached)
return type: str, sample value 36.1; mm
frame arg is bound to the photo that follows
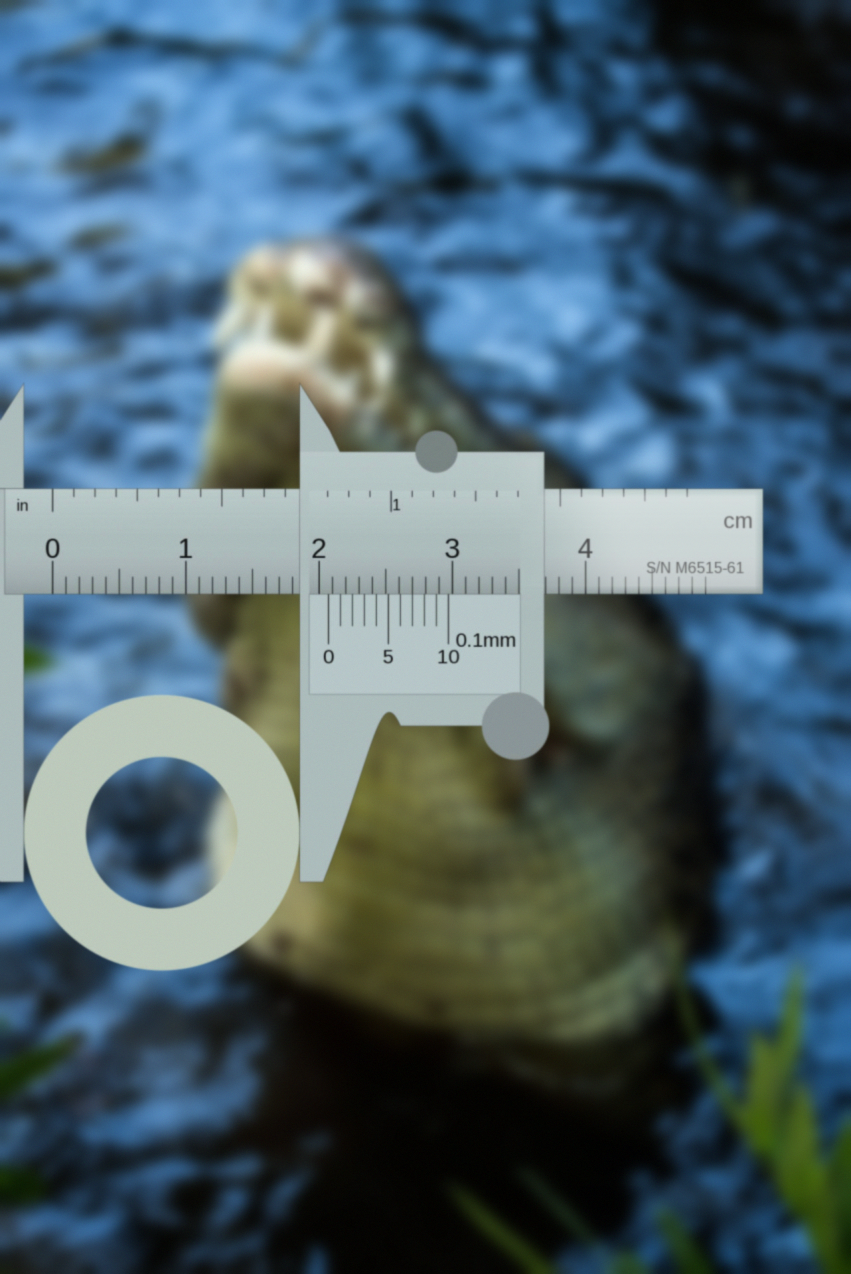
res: 20.7; mm
